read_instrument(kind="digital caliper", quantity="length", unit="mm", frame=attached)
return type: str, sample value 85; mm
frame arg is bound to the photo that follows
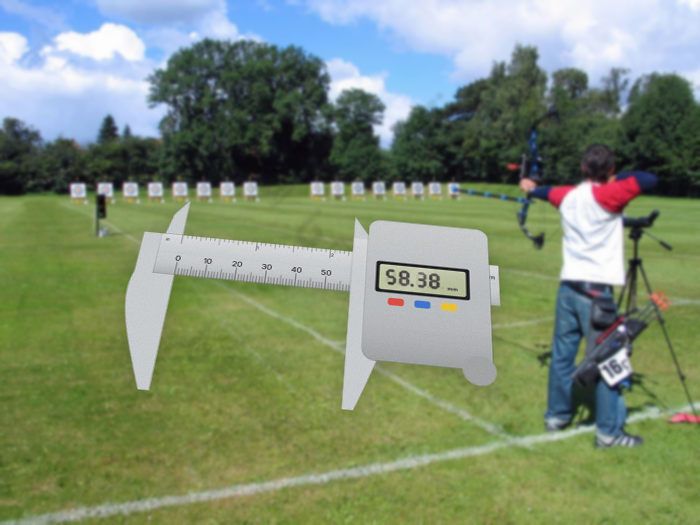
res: 58.38; mm
